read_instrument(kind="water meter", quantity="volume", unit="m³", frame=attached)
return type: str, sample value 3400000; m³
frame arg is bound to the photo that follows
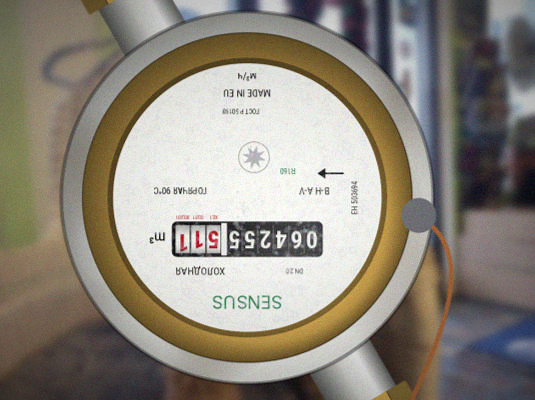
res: 64255.511; m³
